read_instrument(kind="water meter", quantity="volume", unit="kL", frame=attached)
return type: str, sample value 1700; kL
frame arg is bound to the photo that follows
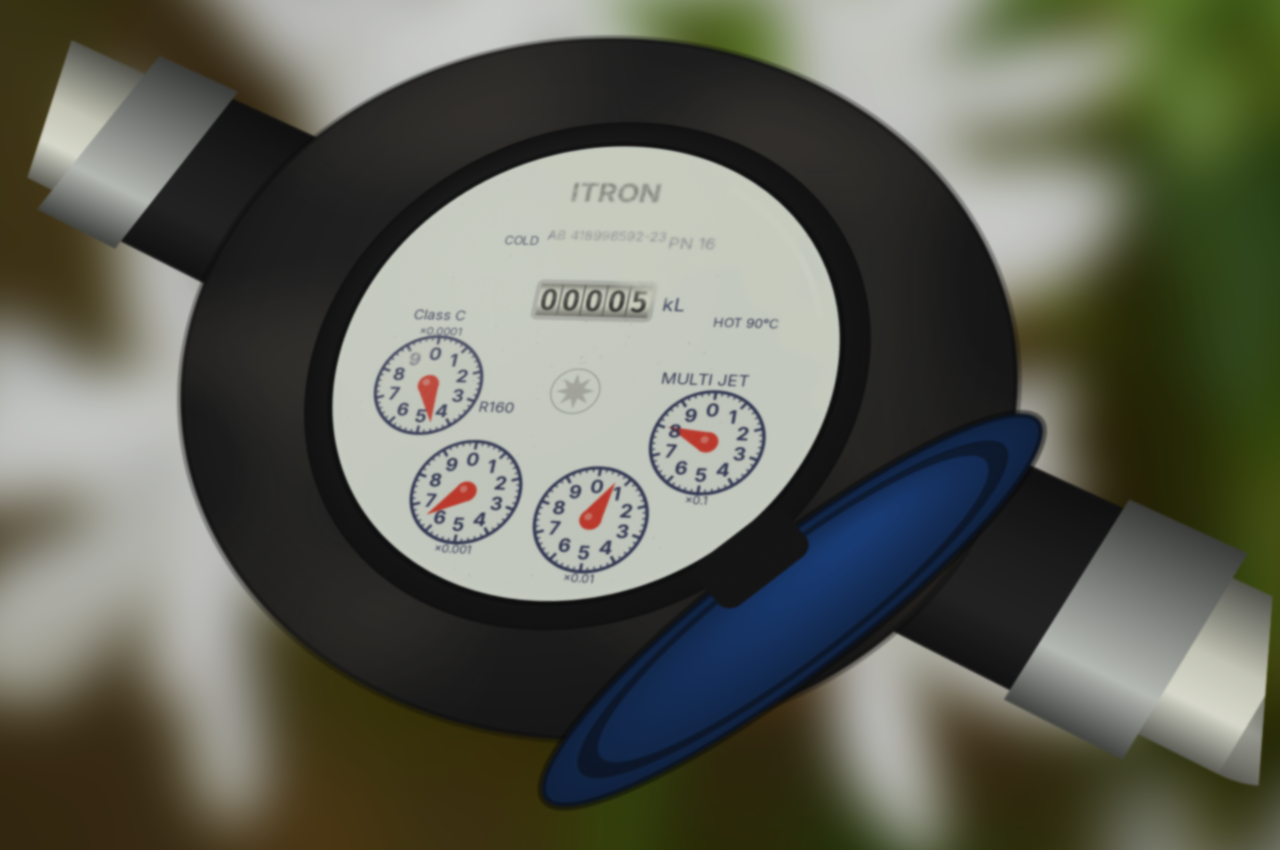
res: 5.8064; kL
